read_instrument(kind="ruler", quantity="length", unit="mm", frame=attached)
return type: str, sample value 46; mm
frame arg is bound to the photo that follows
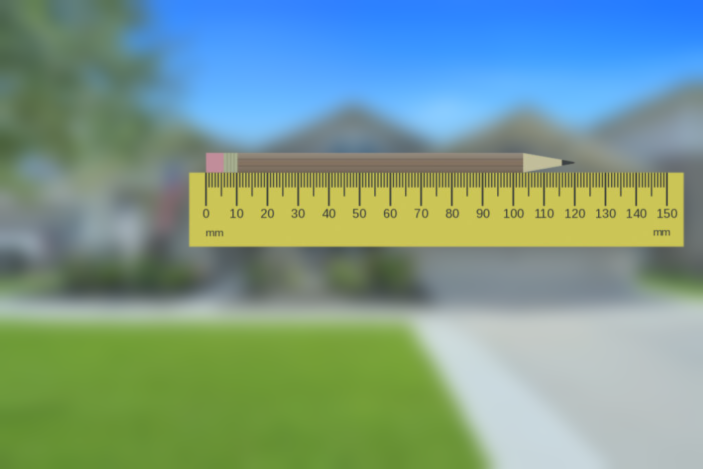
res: 120; mm
